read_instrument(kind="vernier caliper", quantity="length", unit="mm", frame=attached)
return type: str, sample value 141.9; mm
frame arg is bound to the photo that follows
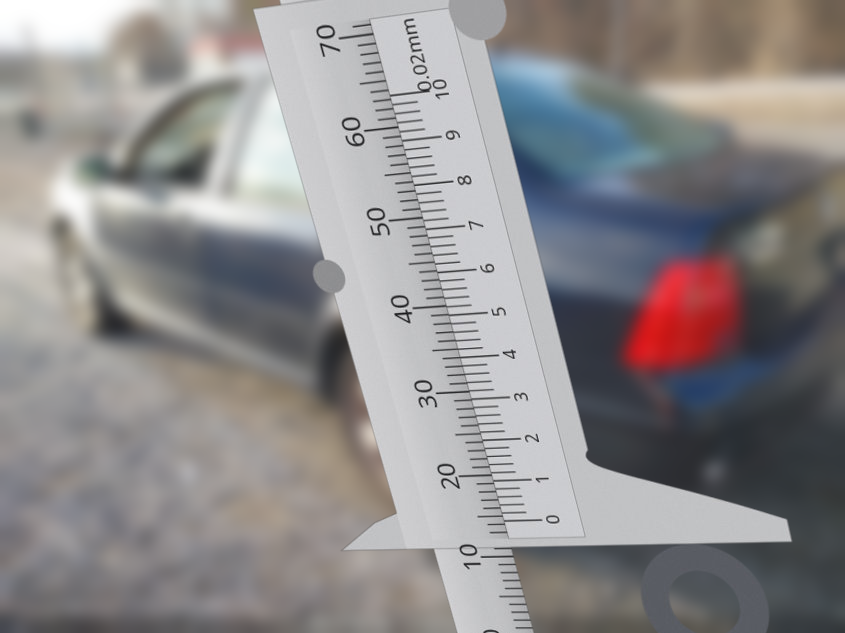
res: 14.4; mm
